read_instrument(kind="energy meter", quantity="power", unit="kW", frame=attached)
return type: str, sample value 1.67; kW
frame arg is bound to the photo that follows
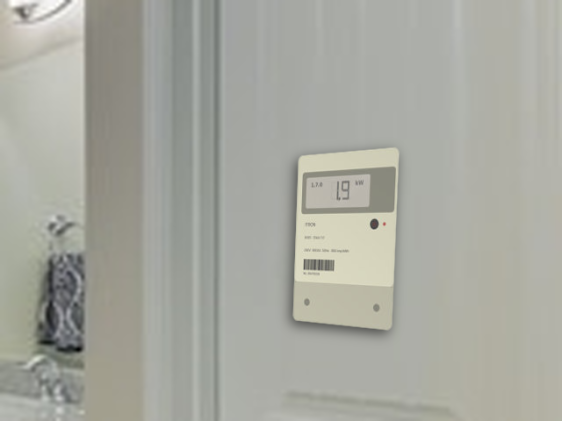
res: 1.9; kW
